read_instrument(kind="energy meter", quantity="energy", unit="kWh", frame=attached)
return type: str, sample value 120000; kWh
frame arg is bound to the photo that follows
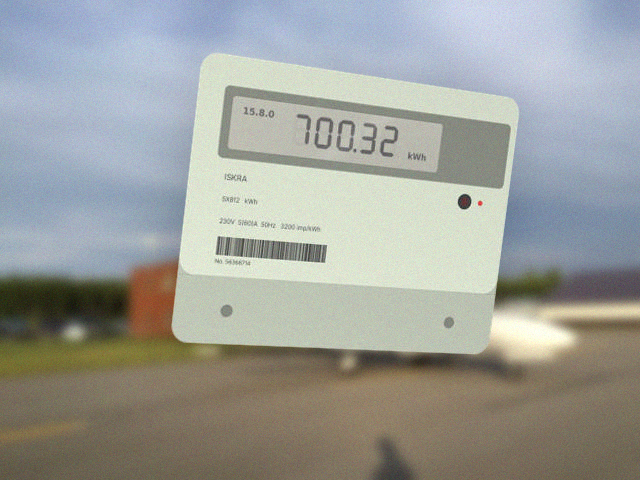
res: 700.32; kWh
